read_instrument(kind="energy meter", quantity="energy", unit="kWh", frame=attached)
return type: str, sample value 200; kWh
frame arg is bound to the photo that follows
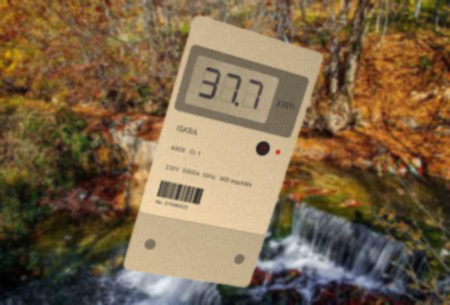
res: 37.7; kWh
